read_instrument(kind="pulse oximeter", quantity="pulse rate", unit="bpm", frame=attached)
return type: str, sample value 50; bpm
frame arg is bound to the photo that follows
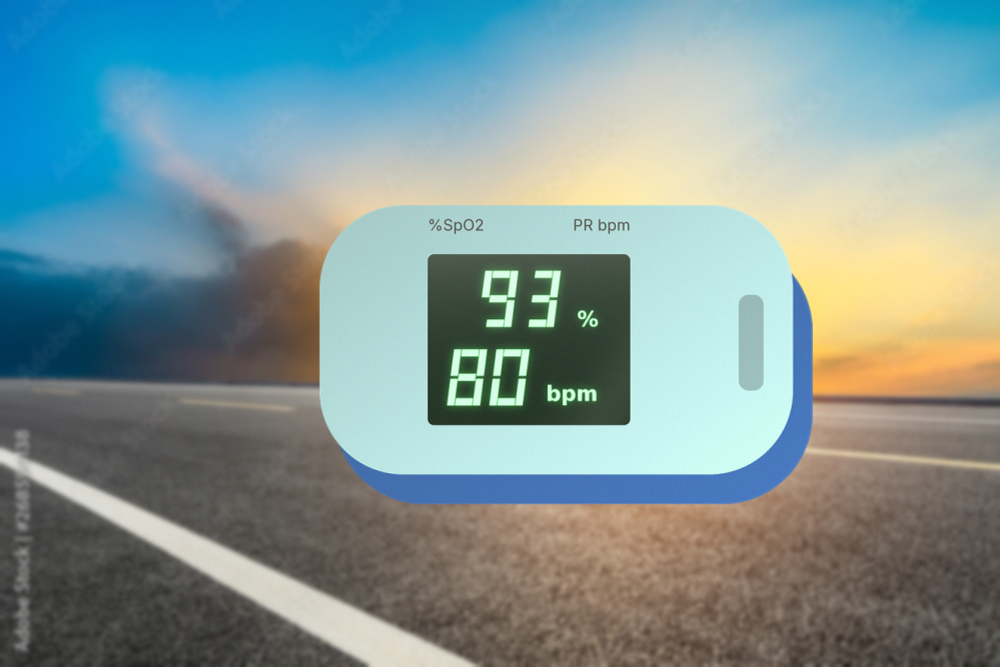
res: 80; bpm
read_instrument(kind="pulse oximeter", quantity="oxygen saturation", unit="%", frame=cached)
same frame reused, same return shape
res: 93; %
